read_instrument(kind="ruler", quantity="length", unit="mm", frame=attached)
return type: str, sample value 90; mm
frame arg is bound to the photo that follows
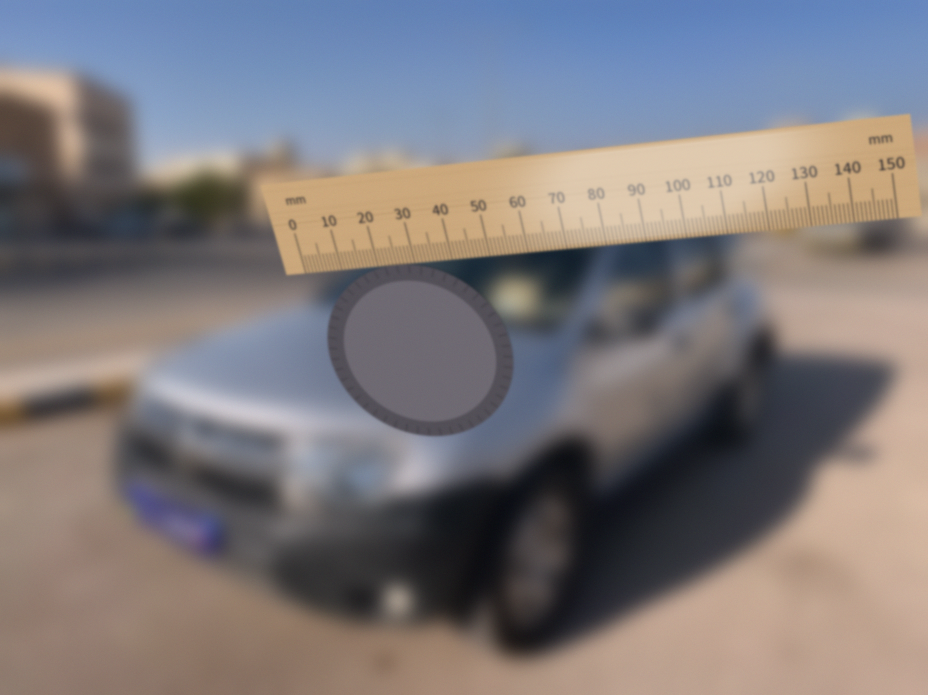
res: 50; mm
